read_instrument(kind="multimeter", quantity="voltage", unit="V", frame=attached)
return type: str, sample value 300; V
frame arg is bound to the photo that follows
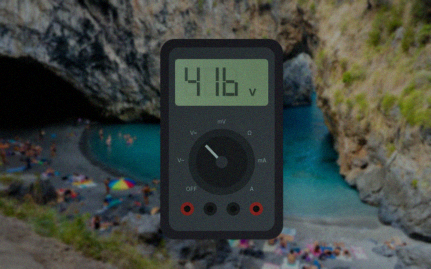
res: 416; V
